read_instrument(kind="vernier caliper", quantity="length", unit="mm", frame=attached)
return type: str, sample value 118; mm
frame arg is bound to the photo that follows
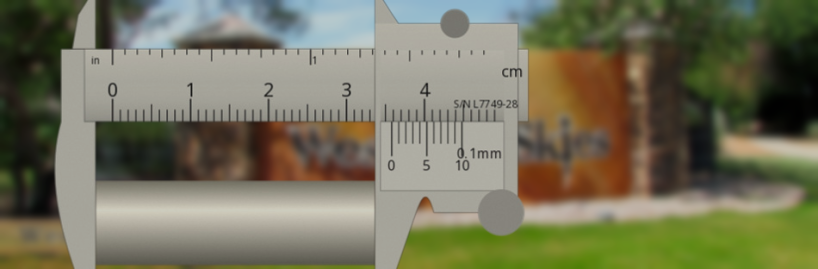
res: 35.8; mm
